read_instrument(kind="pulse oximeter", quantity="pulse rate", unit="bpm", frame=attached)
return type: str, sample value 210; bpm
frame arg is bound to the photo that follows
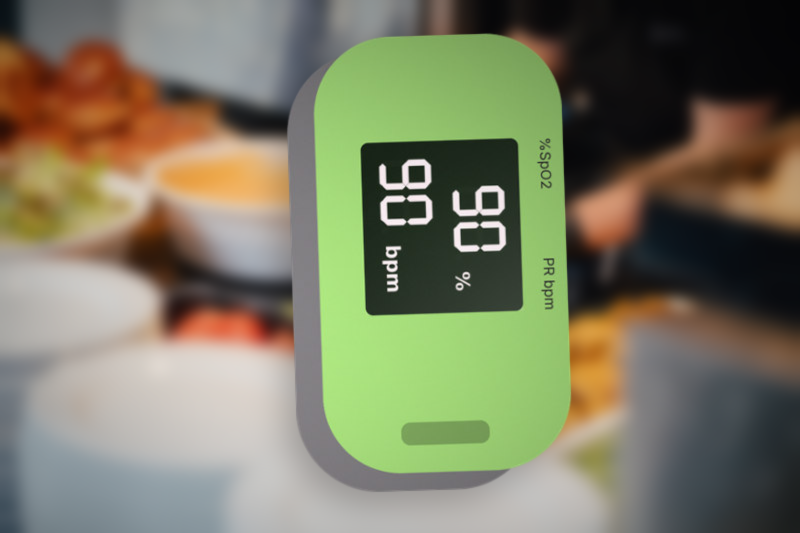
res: 90; bpm
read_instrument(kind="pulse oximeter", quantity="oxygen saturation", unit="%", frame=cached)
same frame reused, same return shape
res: 90; %
